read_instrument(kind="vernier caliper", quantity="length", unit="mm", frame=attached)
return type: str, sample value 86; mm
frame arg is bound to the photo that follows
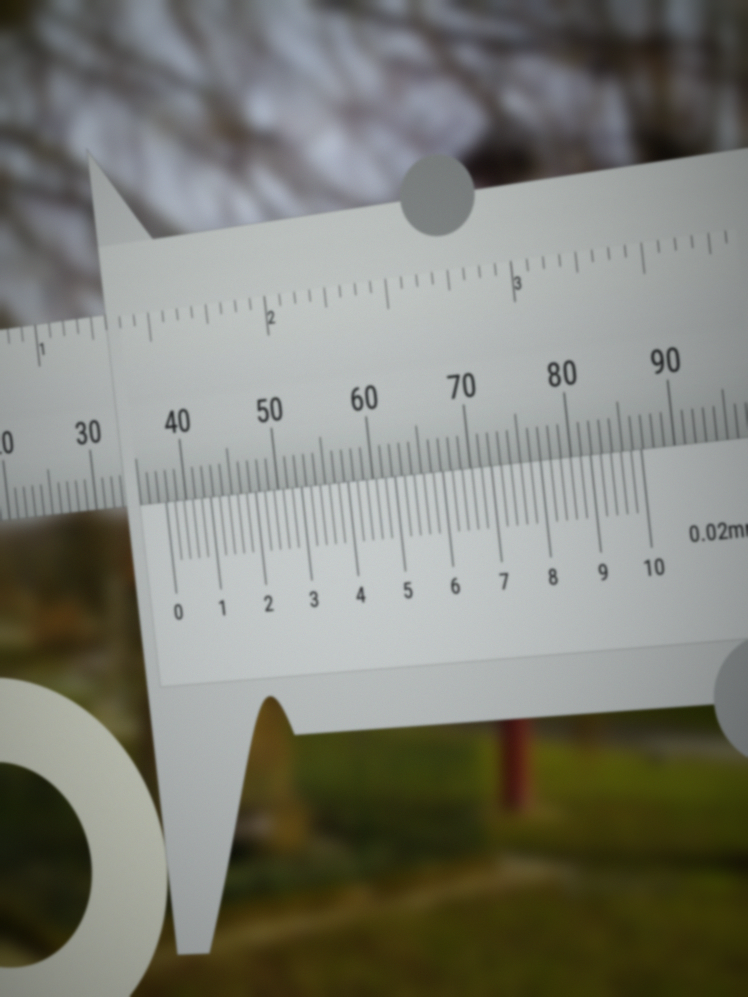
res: 37.8; mm
